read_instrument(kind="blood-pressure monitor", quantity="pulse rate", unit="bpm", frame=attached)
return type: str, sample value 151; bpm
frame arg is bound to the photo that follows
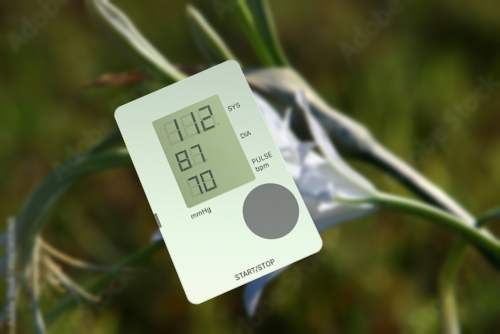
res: 70; bpm
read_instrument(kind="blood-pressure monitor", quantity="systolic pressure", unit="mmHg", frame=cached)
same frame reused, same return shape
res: 112; mmHg
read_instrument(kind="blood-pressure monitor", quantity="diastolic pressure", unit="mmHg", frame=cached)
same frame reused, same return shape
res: 87; mmHg
